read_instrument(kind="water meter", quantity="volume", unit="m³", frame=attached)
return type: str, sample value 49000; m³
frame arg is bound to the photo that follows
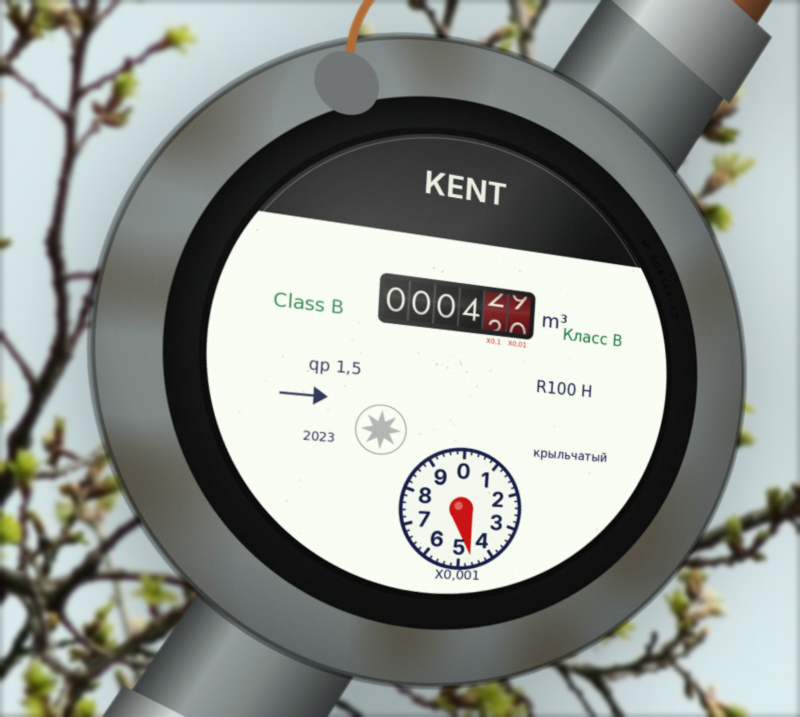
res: 4.294; m³
